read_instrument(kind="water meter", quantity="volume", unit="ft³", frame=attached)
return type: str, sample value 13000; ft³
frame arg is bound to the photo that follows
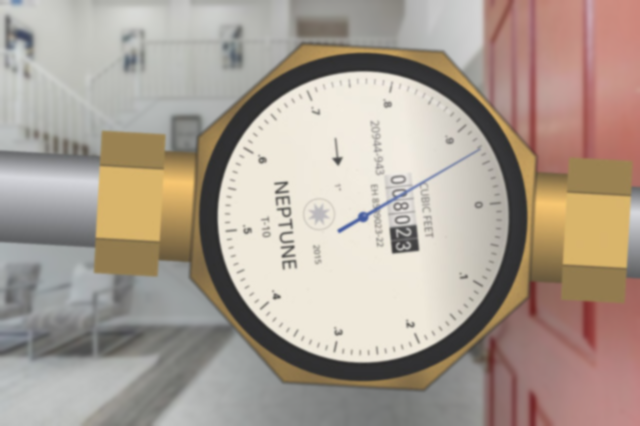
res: 8022.93; ft³
